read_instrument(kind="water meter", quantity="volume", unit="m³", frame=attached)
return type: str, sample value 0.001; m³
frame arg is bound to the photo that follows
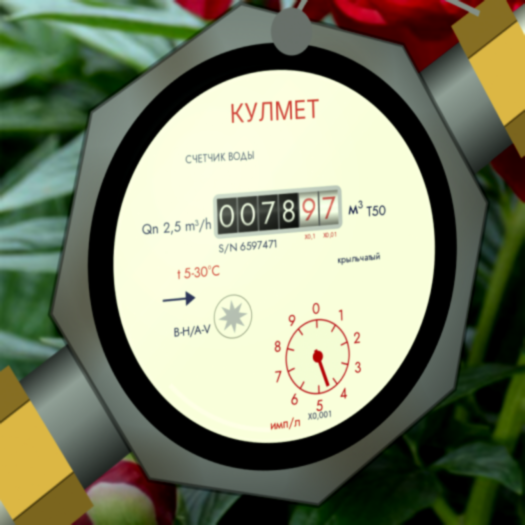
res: 78.974; m³
